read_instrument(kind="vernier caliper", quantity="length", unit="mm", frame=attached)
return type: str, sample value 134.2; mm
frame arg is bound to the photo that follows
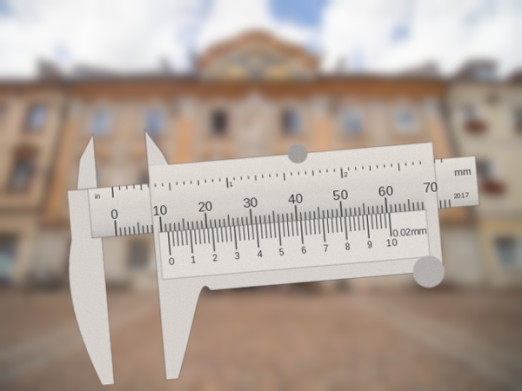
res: 11.5; mm
